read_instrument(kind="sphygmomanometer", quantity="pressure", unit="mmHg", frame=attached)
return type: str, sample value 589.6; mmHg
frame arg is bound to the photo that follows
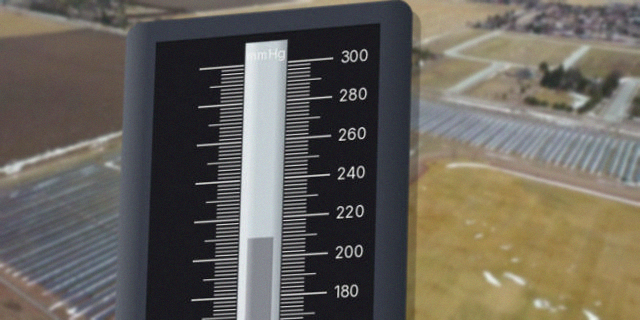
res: 210; mmHg
